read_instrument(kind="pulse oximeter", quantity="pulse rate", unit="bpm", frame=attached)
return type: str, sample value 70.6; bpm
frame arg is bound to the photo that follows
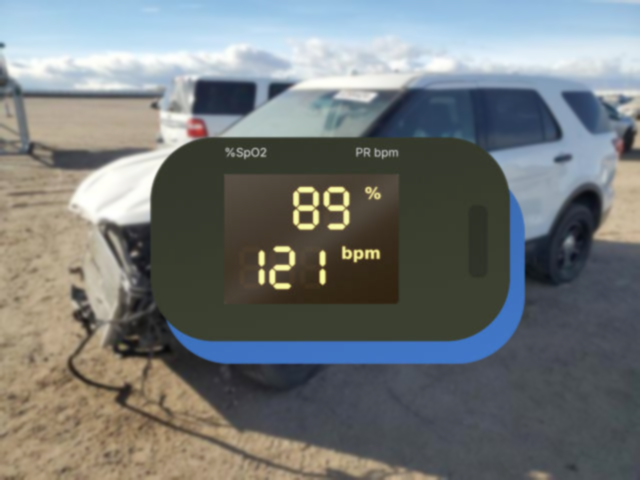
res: 121; bpm
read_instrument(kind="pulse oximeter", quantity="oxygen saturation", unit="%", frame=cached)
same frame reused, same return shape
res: 89; %
